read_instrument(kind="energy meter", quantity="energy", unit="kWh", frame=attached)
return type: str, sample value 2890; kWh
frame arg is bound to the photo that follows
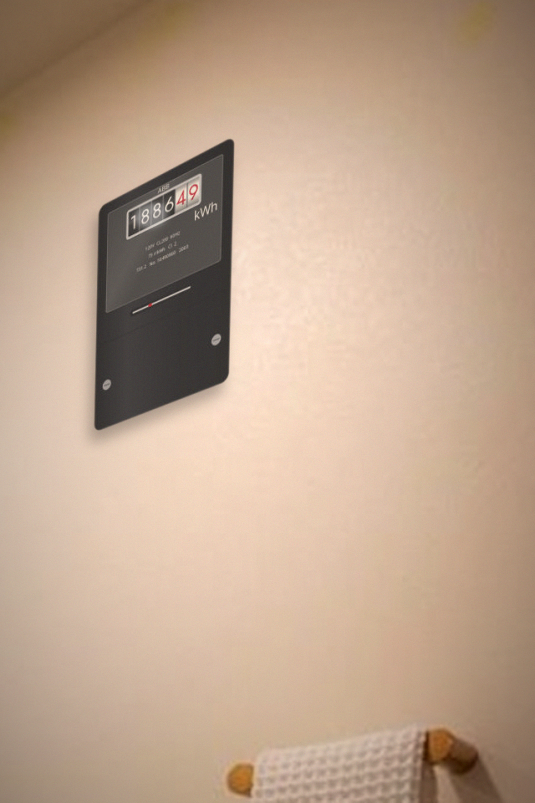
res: 1886.49; kWh
